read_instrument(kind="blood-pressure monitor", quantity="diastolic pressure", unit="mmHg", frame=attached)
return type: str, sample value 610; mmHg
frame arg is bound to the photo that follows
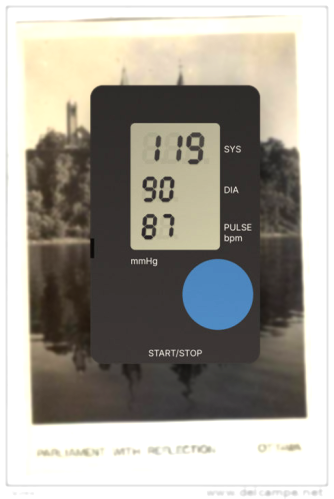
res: 90; mmHg
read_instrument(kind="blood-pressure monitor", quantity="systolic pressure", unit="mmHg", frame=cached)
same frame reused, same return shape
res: 119; mmHg
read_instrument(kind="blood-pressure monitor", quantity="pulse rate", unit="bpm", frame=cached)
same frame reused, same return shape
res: 87; bpm
